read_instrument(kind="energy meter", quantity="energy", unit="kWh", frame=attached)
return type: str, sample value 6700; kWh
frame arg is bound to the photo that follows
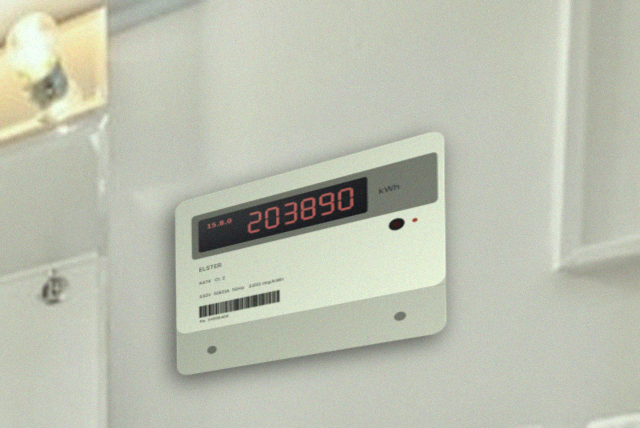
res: 203890; kWh
